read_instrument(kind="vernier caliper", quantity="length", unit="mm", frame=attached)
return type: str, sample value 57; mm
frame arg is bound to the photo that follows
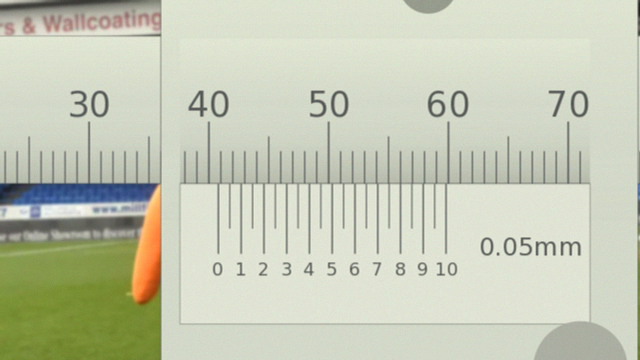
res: 40.8; mm
